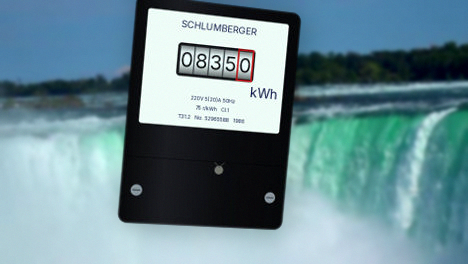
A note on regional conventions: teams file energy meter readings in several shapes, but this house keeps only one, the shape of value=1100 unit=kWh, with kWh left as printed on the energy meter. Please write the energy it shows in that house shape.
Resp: value=835.0 unit=kWh
